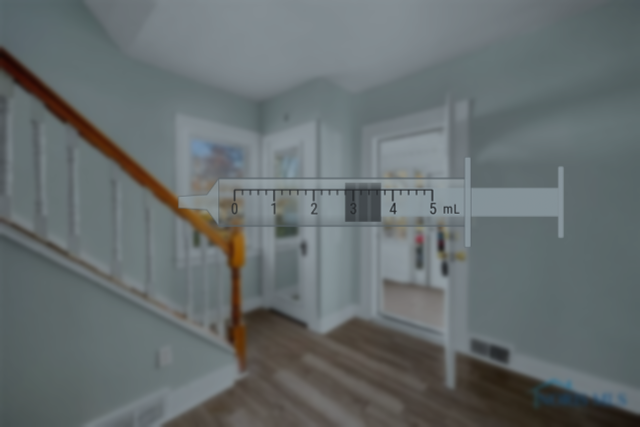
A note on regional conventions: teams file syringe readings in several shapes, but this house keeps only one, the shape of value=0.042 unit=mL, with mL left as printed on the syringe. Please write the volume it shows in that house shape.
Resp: value=2.8 unit=mL
